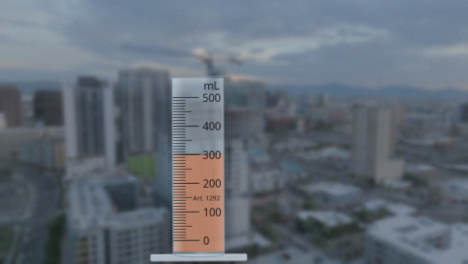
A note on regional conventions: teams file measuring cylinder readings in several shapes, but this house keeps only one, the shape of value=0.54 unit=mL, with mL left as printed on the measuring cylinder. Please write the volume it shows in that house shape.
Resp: value=300 unit=mL
